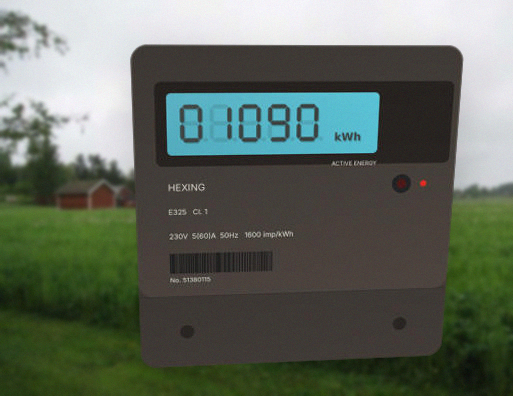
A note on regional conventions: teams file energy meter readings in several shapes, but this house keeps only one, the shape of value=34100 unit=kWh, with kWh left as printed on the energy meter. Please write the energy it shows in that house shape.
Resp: value=1090 unit=kWh
